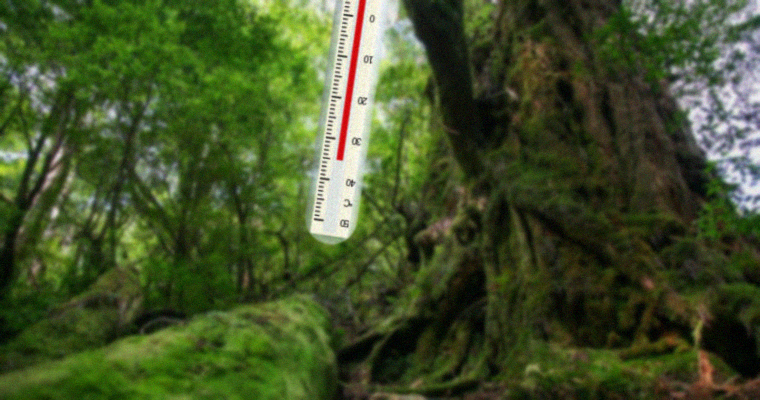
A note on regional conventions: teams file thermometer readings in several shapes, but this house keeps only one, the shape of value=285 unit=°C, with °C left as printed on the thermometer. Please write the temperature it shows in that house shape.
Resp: value=35 unit=°C
